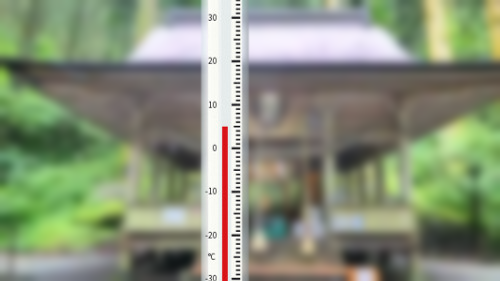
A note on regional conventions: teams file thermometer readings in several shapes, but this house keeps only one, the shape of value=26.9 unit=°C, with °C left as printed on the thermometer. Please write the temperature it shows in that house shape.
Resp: value=5 unit=°C
